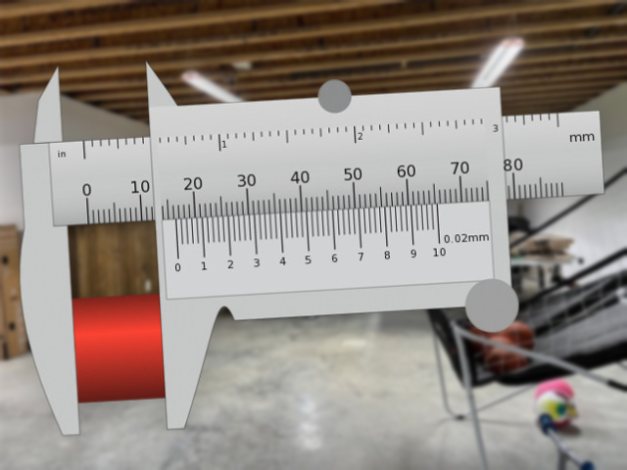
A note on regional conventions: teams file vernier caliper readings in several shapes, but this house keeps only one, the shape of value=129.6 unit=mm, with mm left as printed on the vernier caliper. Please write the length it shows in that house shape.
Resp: value=16.4 unit=mm
